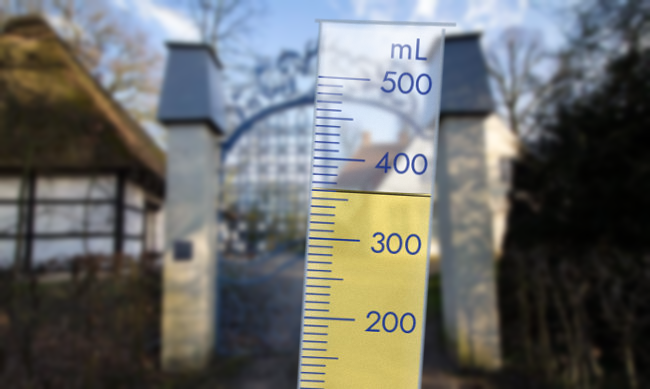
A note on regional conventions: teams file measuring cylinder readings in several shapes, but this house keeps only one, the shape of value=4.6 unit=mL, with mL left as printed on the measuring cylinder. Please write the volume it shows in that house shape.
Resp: value=360 unit=mL
